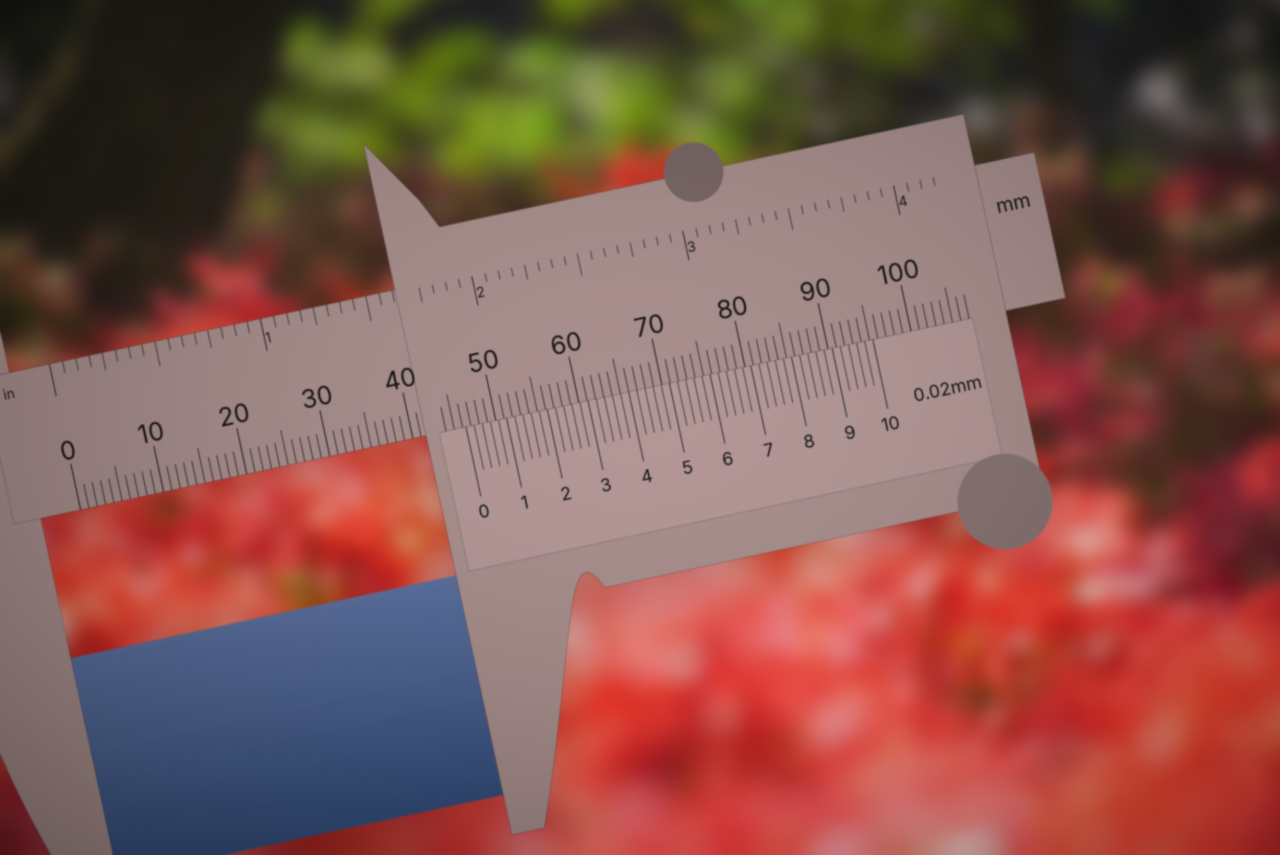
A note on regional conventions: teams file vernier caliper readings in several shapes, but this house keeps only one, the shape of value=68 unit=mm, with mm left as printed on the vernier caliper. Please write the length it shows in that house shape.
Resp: value=46.4 unit=mm
